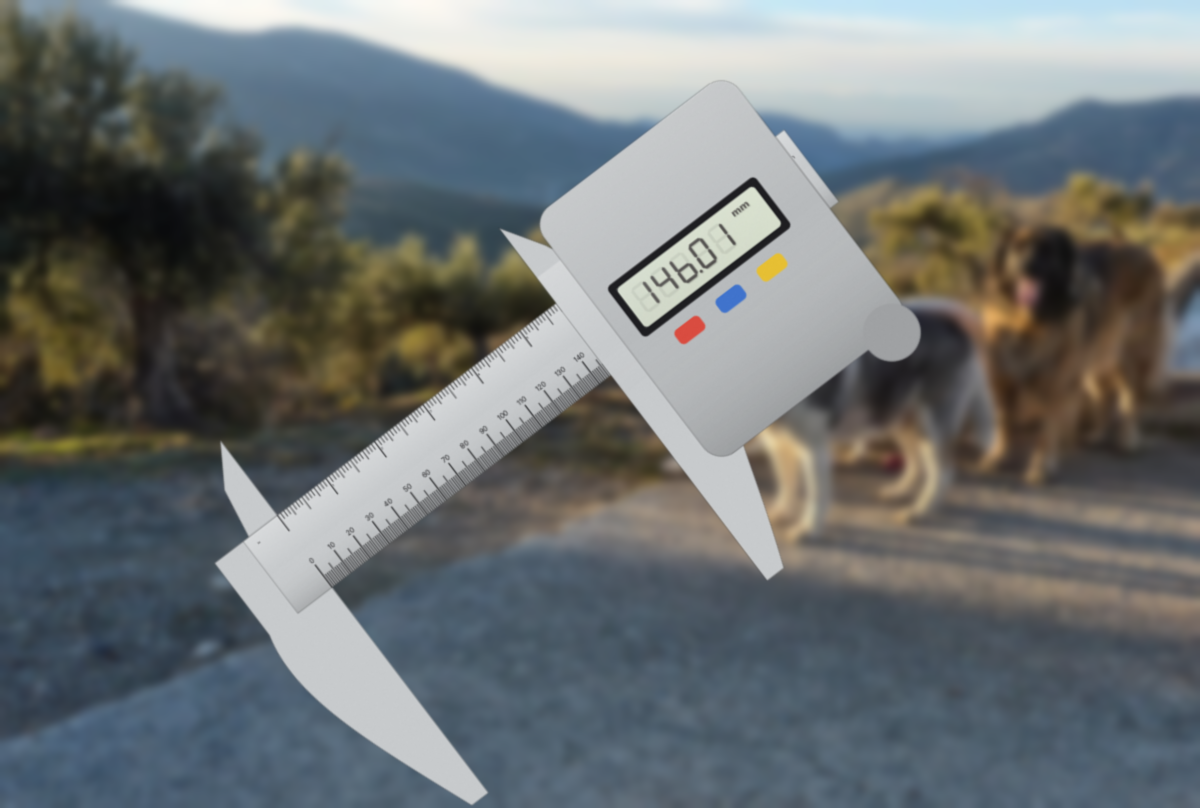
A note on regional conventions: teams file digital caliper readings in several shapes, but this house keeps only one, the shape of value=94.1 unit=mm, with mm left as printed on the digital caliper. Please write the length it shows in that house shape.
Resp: value=146.01 unit=mm
